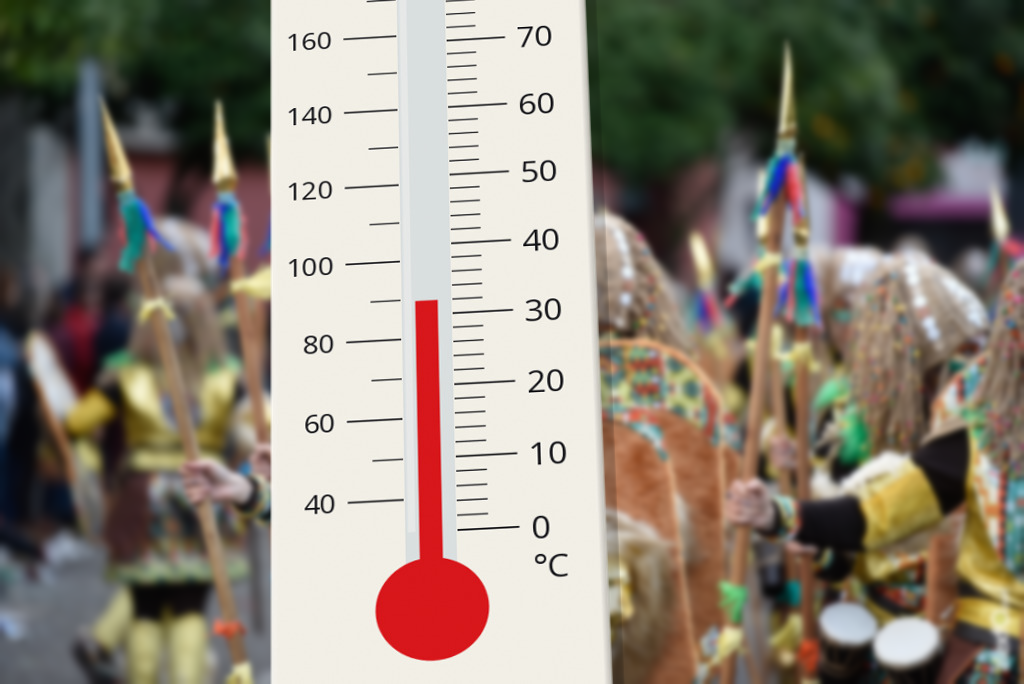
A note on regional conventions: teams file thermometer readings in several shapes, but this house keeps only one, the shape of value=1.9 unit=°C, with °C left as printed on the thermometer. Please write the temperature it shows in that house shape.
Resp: value=32 unit=°C
